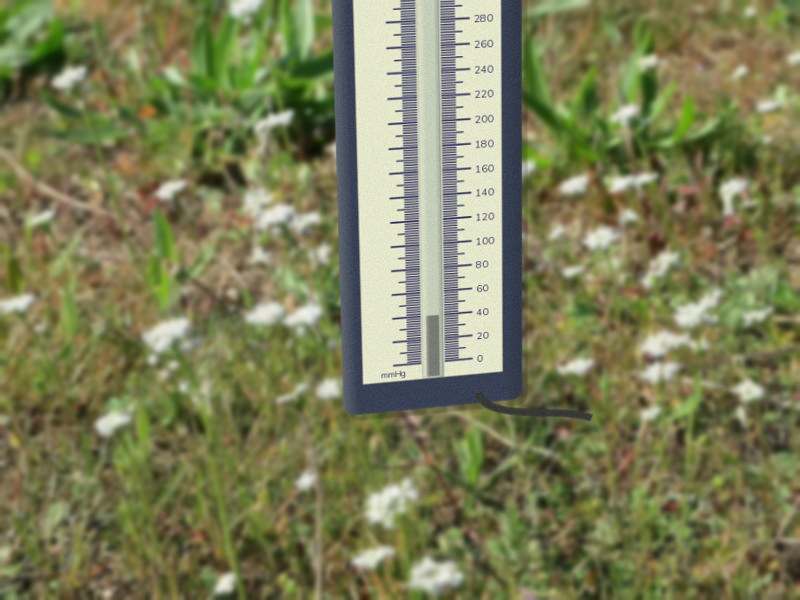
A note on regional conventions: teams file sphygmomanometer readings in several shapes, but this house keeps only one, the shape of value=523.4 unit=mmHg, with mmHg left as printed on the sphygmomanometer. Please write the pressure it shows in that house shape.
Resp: value=40 unit=mmHg
